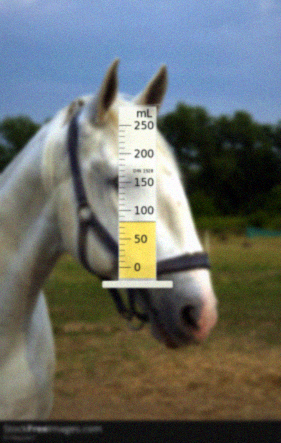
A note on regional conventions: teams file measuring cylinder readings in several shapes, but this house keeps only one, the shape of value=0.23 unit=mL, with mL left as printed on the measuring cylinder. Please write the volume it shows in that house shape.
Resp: value=80 unit=mL
